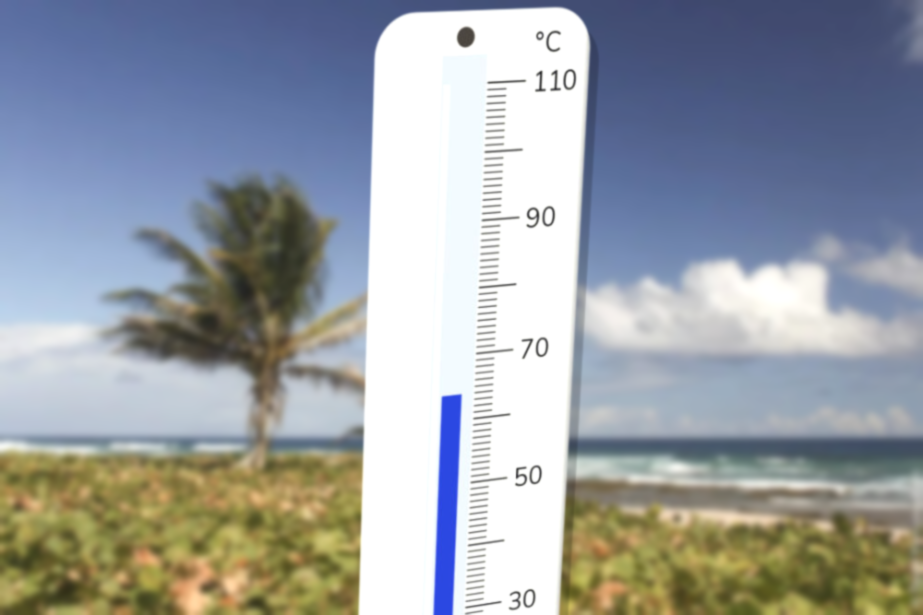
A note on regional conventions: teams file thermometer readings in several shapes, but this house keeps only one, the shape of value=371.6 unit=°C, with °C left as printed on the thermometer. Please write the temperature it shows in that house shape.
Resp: value=64 unit=°C
